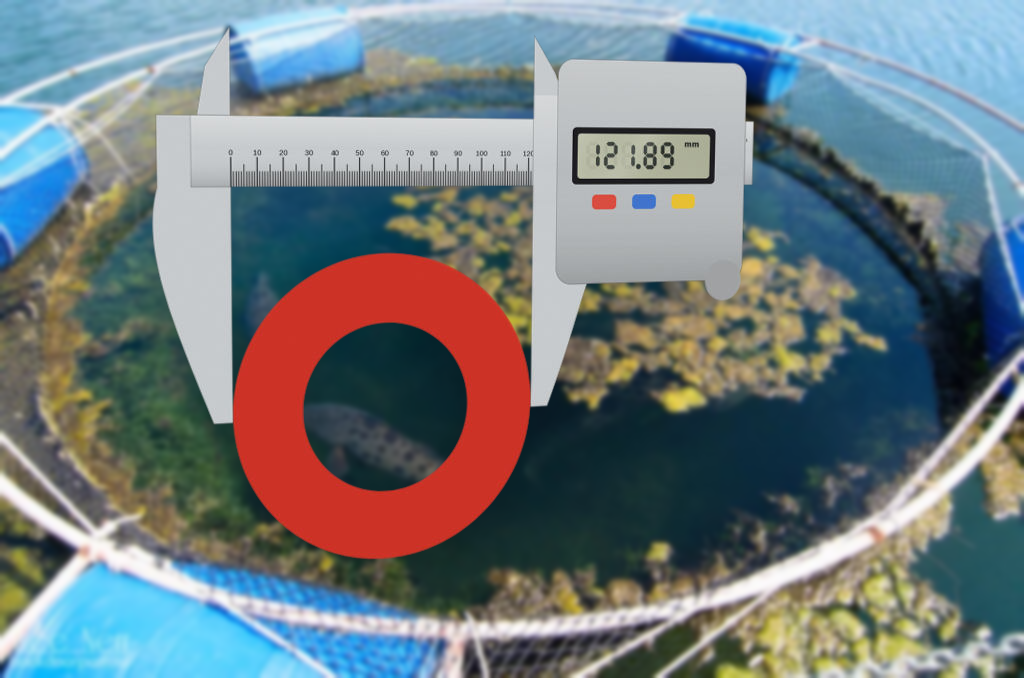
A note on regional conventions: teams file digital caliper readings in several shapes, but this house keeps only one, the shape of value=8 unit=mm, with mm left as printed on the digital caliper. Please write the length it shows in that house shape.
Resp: value=121.89 unit=mm
